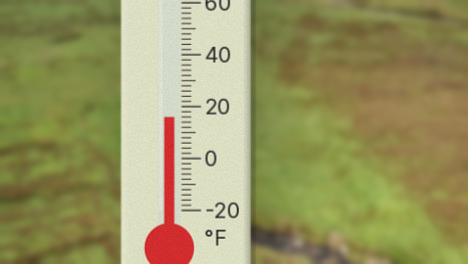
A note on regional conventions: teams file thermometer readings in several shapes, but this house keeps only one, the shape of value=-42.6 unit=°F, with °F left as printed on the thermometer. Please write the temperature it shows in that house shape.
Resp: value=16 unit=°F
